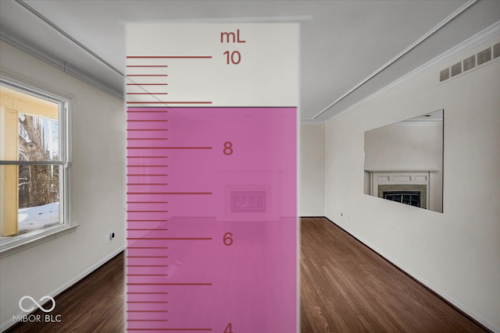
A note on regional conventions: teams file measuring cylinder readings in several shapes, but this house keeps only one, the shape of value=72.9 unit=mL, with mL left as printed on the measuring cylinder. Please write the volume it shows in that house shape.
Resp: value=8.9 unit=mL
